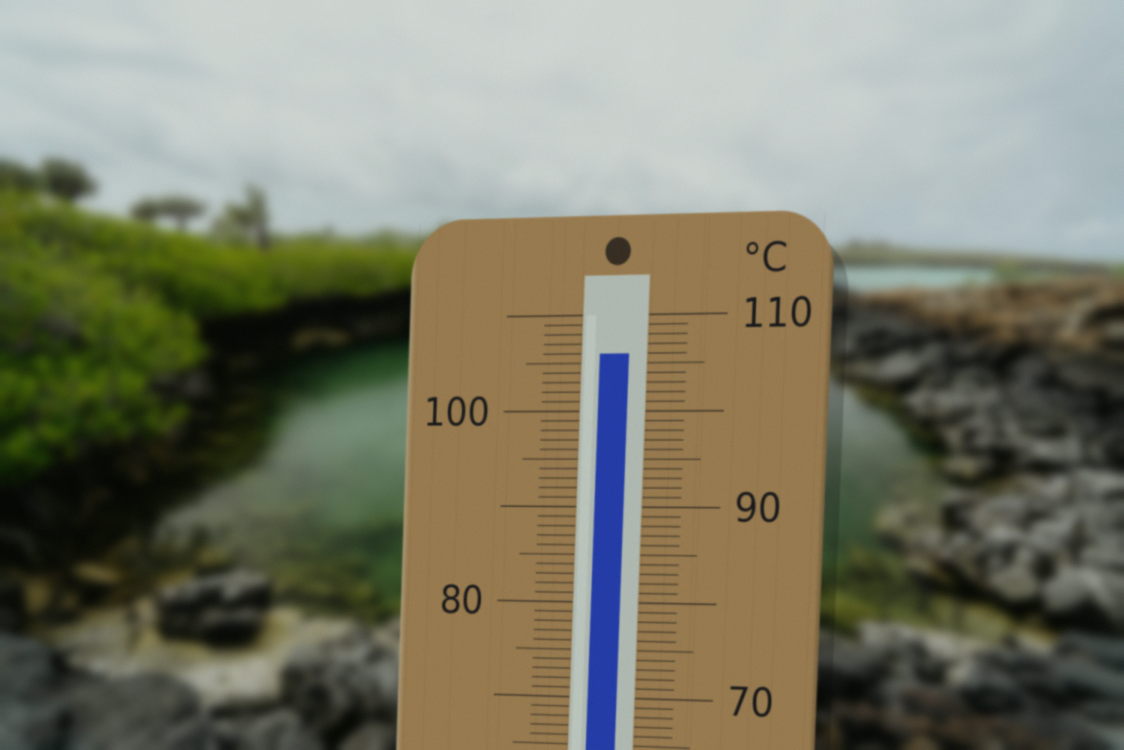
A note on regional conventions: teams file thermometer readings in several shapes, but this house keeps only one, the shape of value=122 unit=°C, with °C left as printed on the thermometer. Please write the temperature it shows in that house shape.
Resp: value=106 unit=°C
